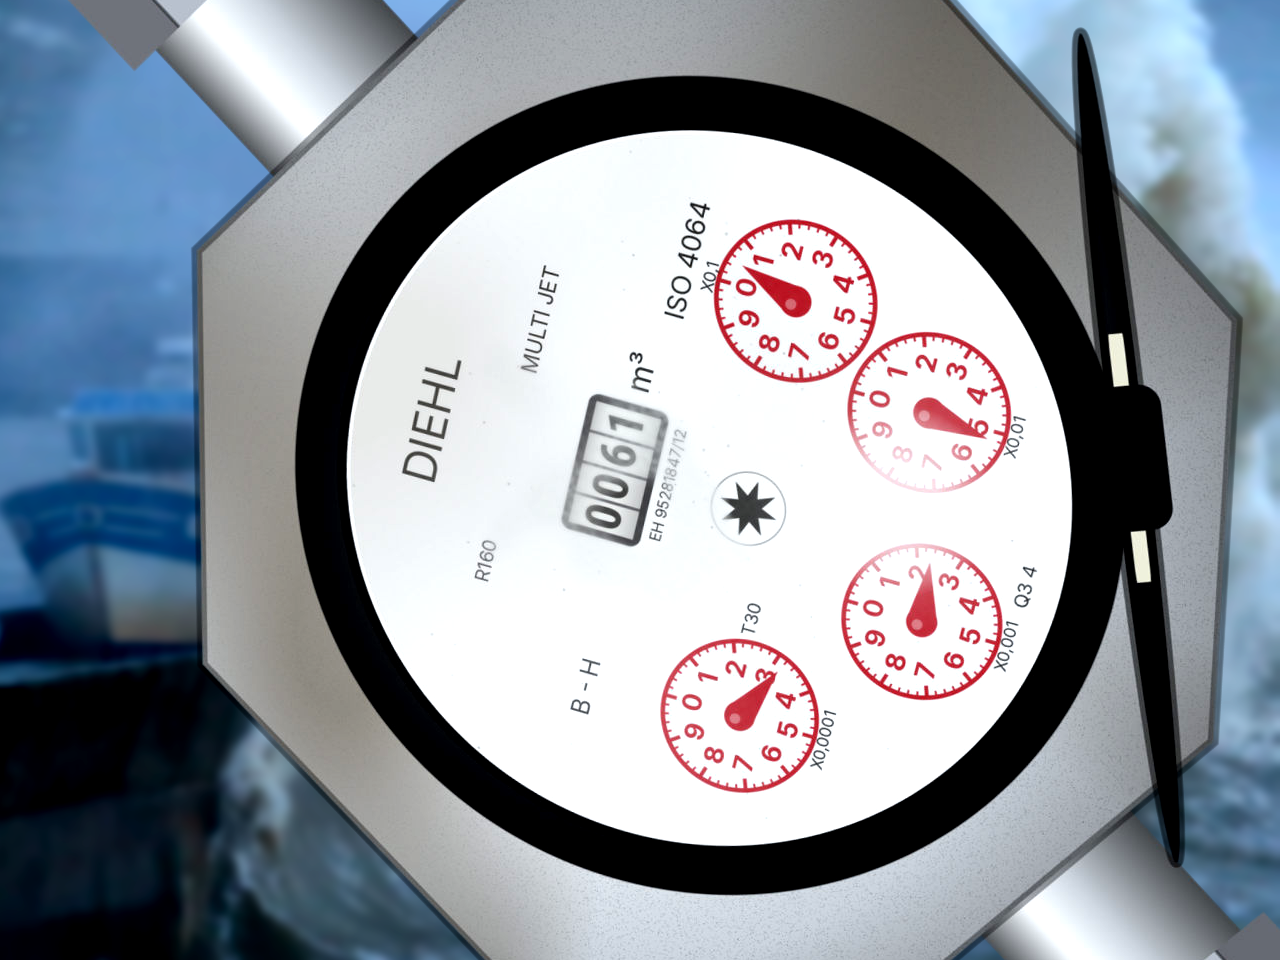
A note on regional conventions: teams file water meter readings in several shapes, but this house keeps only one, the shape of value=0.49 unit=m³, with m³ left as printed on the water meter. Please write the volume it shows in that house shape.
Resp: value=61.0523 unit=m³
